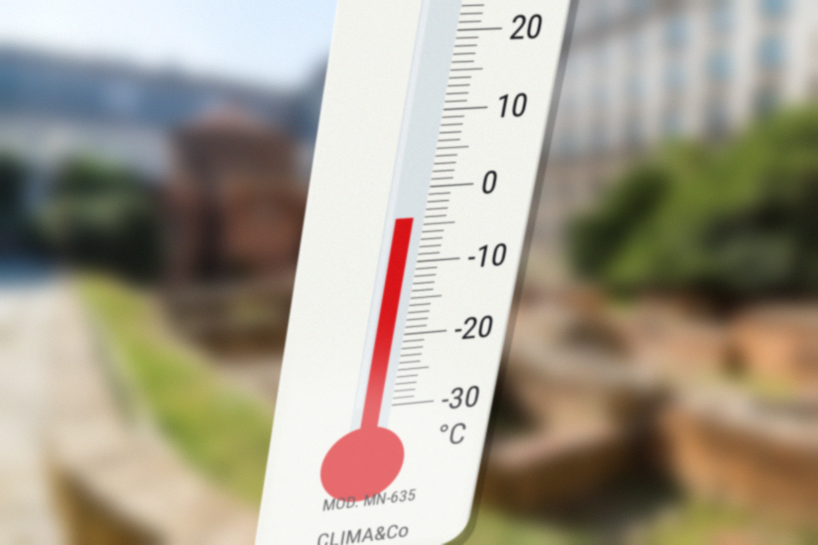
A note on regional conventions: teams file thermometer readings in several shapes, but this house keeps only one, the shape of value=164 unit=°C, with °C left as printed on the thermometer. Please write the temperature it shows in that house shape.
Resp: value=-4 unit=°C
